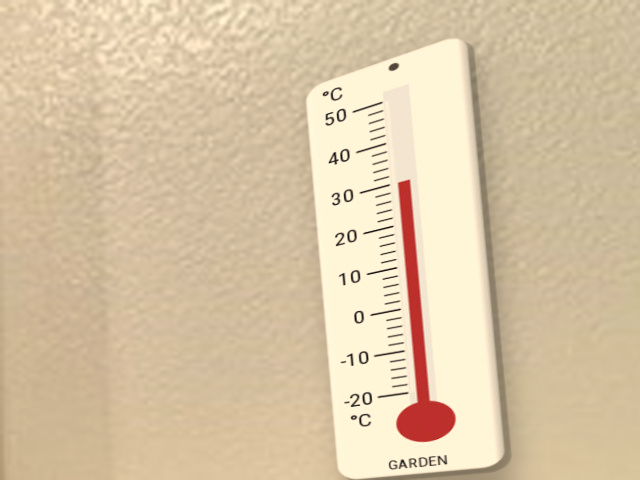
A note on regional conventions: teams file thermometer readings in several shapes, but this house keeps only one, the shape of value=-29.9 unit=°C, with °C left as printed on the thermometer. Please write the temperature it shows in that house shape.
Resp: value=30 unit=°C
